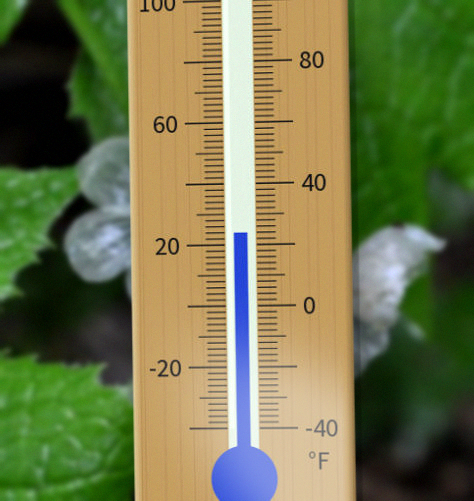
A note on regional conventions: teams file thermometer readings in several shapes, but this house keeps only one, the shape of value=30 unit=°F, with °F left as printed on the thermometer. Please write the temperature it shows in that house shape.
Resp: value=24 unit=°F
